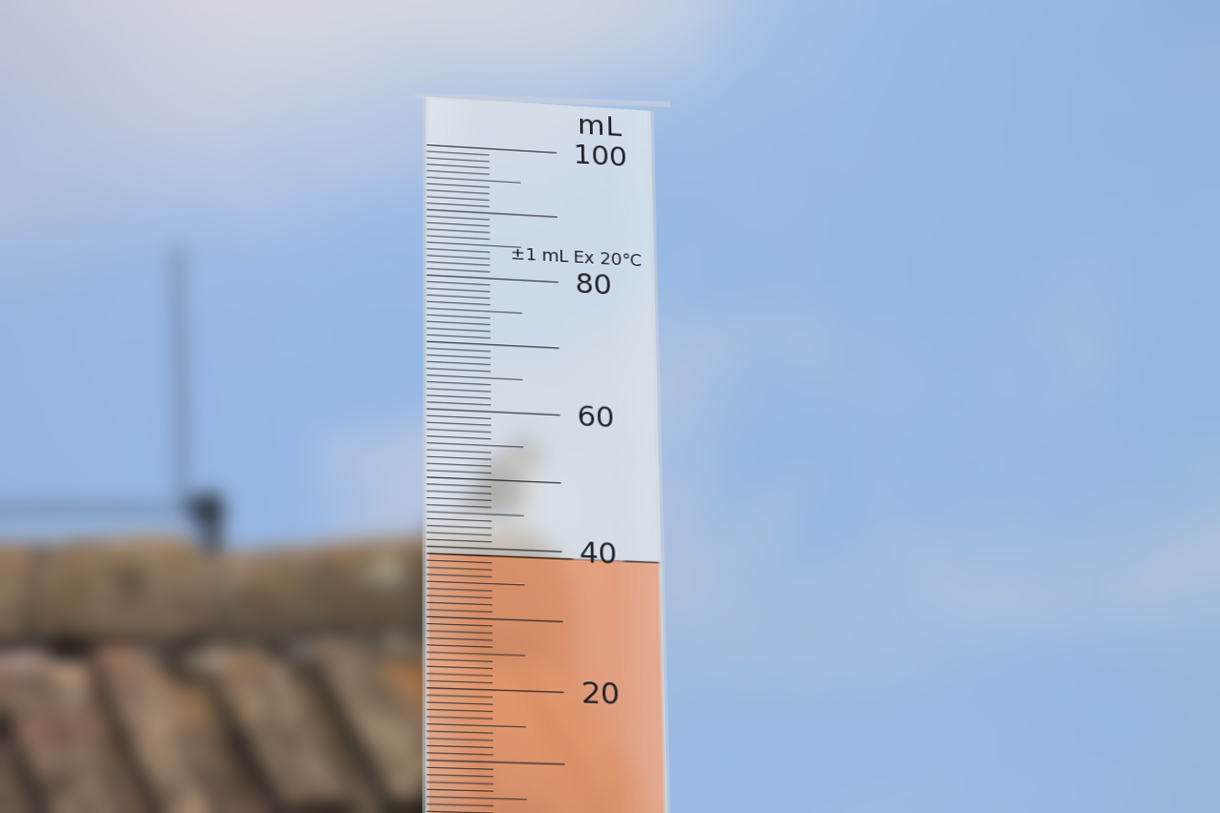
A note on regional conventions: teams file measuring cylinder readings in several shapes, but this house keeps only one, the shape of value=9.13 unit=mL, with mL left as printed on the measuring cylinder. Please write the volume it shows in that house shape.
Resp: value=39 unit=mL
